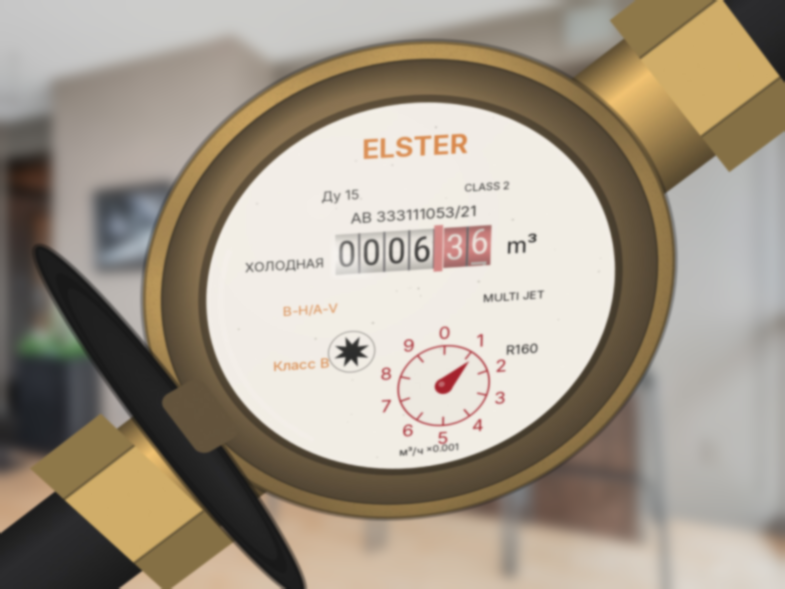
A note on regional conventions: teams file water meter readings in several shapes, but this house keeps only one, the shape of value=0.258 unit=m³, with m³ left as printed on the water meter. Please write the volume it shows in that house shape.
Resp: value=6.361 unit=m³
